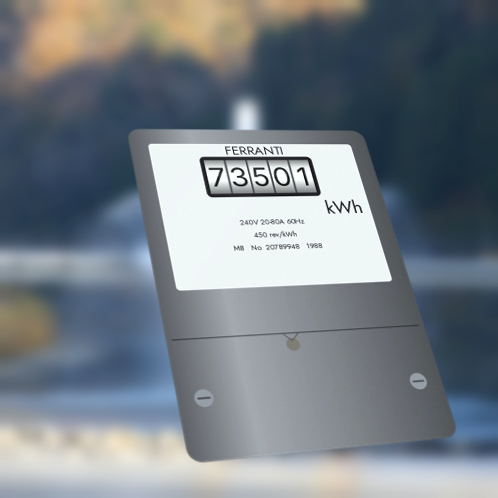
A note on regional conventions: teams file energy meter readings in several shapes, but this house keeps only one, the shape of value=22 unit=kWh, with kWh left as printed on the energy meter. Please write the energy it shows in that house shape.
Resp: value=73501 unit=kWh
